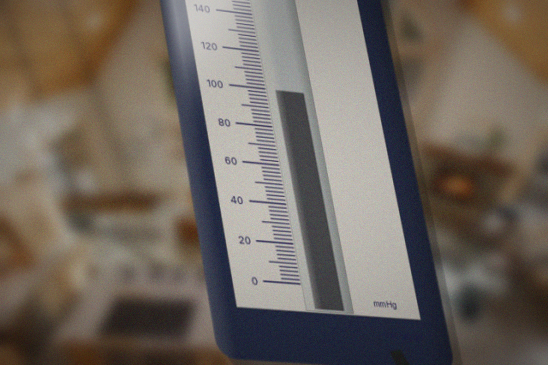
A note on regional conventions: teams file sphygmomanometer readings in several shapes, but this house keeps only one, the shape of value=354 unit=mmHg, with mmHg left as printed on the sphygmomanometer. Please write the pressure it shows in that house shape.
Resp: value=100 unit=mmHg
